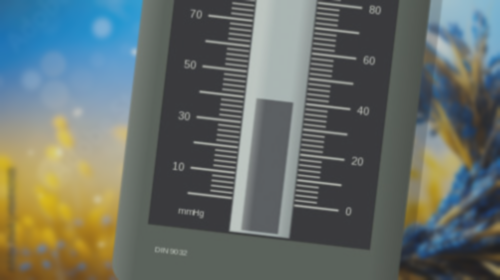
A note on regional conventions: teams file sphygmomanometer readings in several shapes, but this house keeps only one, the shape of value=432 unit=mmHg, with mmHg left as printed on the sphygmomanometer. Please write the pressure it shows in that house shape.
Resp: value=40 unit=mmHg
